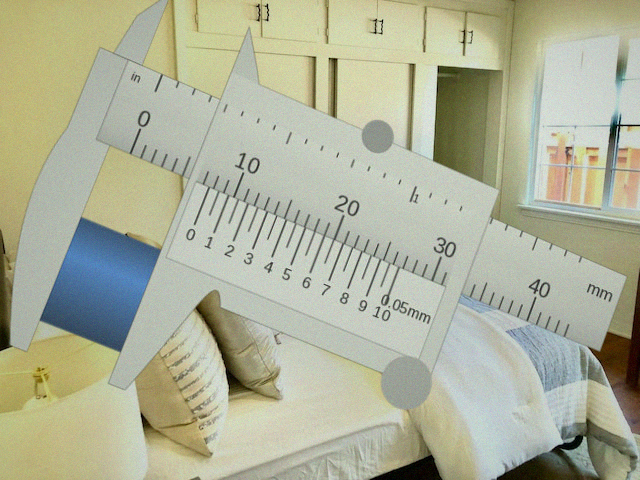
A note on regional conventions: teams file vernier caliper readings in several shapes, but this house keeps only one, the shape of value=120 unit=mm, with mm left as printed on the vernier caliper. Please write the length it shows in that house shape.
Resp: value=7.6 unit=mm
